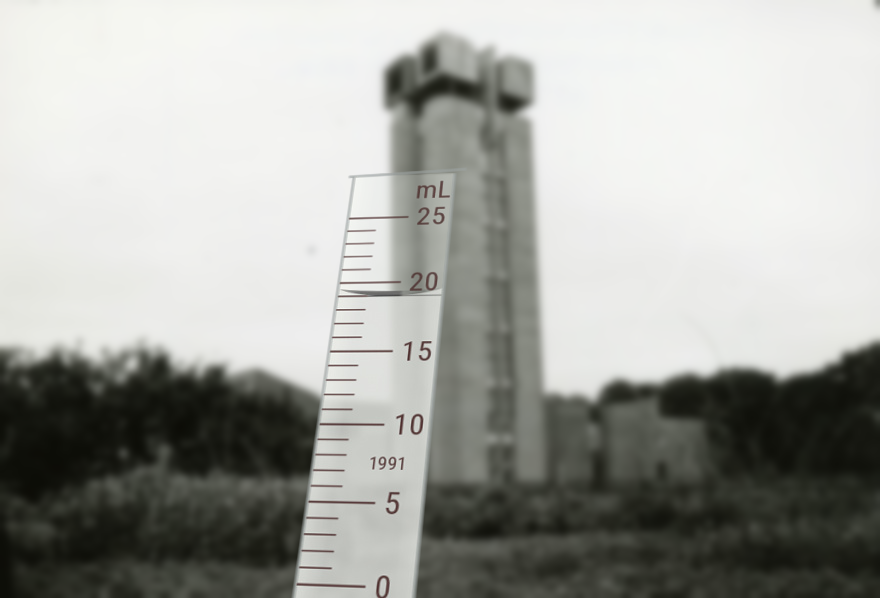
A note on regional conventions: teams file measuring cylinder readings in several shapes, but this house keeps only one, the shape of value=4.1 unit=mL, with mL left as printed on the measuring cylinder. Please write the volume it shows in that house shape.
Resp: value=19 unit=mL
